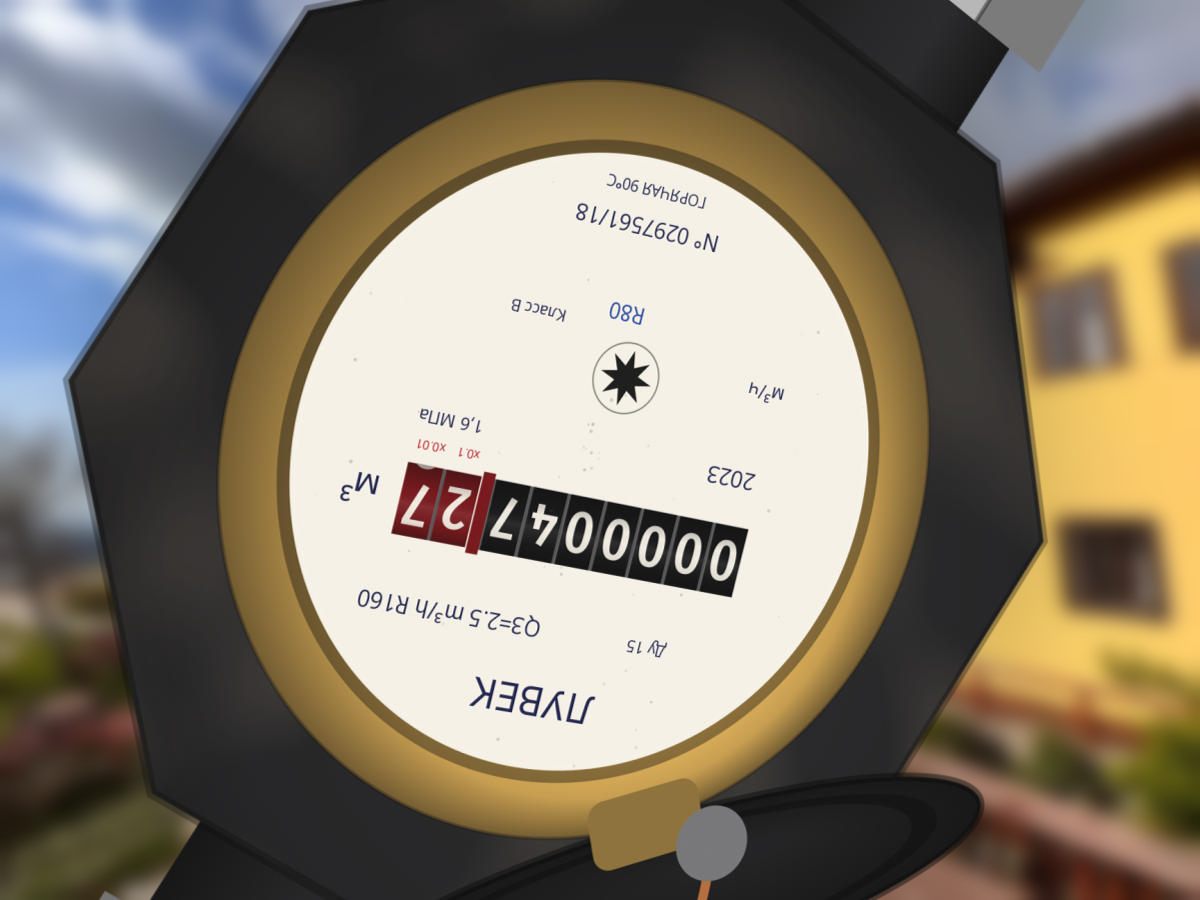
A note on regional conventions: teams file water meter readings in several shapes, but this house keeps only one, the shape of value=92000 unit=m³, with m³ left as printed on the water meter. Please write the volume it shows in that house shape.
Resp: value=47.27 unit=m³
